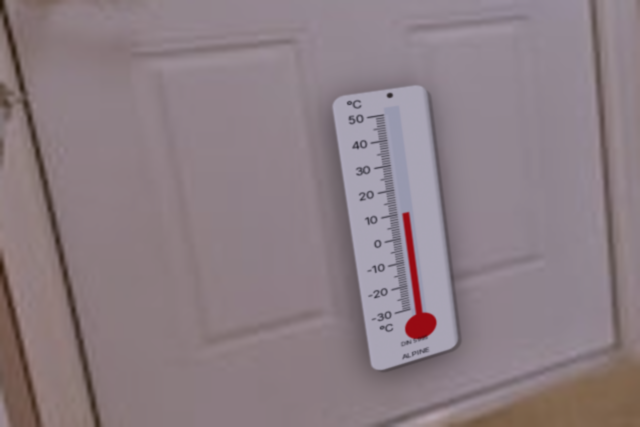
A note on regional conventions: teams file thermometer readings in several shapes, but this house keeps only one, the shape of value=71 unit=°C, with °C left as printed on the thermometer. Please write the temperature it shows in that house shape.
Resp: value=10 unit=°C
